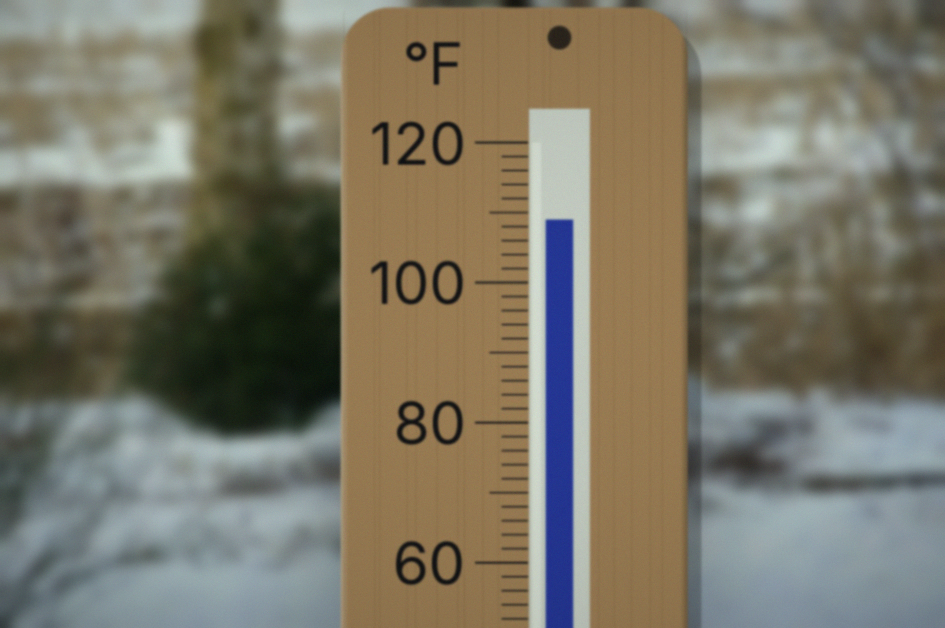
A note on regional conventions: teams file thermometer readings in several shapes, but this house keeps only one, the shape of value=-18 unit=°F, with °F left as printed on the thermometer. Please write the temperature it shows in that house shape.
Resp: value=109 unit=°F
